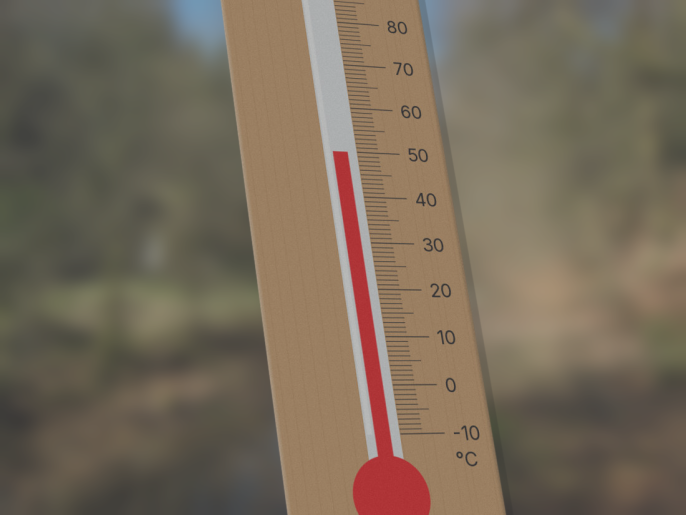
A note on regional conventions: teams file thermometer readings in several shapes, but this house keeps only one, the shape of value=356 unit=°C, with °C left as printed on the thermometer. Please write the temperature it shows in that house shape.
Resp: value=50 unit=°C
